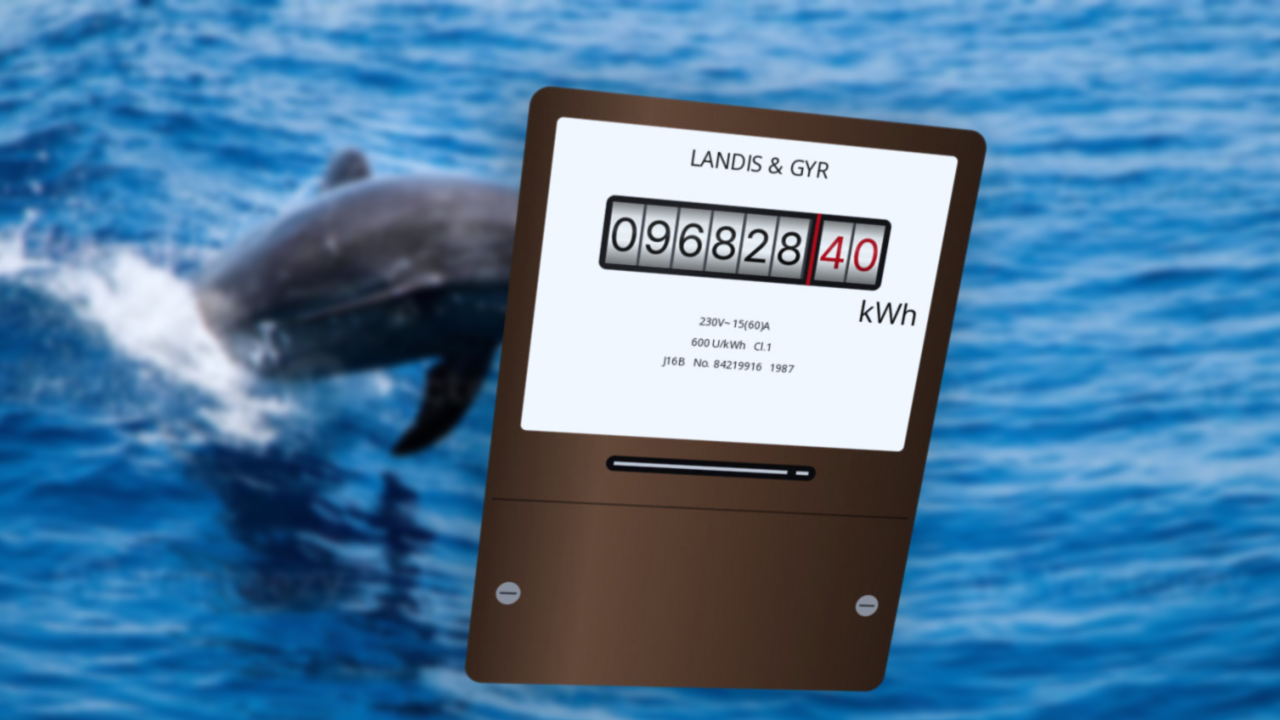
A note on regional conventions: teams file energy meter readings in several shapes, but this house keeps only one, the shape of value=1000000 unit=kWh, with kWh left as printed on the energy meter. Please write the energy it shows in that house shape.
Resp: value=96828.40 unit=kWh
